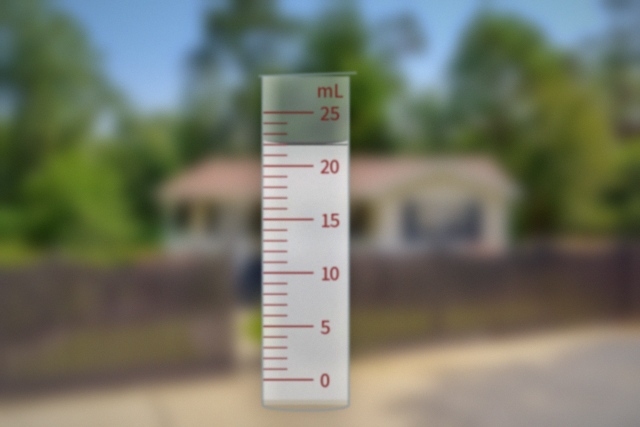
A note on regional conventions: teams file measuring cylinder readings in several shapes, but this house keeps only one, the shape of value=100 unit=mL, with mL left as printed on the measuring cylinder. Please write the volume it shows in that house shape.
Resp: value=22 unit=mL
